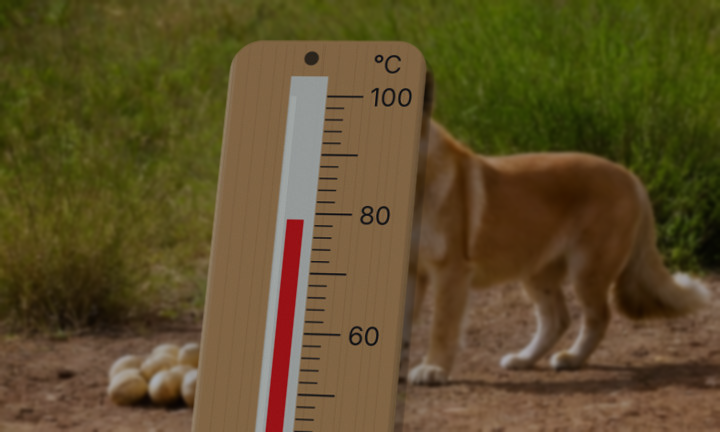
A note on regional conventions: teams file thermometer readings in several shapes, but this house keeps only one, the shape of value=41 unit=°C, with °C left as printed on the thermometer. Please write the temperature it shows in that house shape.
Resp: value=79 unit=°C
